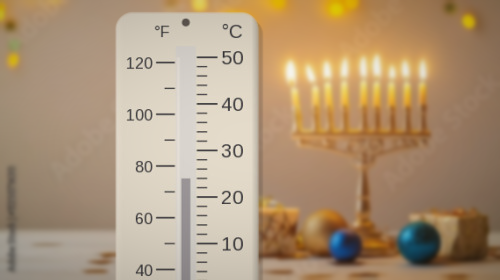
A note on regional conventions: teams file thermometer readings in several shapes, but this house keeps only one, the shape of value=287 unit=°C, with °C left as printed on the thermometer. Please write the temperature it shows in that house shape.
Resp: value=24 unit=°C
